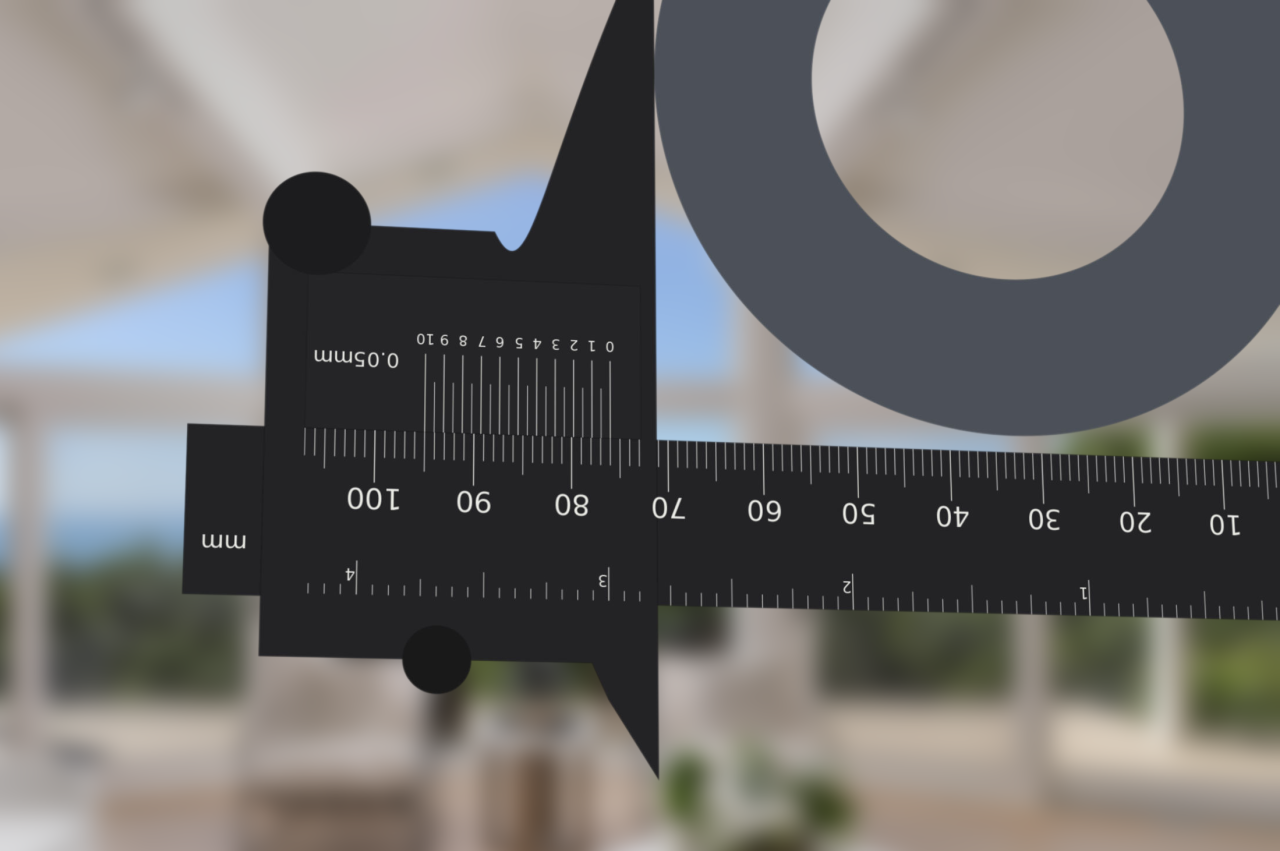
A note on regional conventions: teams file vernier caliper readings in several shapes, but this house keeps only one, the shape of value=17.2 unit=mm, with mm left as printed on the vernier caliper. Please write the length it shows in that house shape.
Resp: value=76.0 unit=mm
